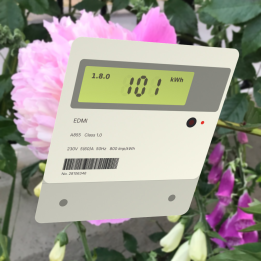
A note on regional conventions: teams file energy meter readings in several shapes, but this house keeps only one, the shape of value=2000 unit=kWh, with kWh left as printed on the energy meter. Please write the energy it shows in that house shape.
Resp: value=101 unit=kWh
